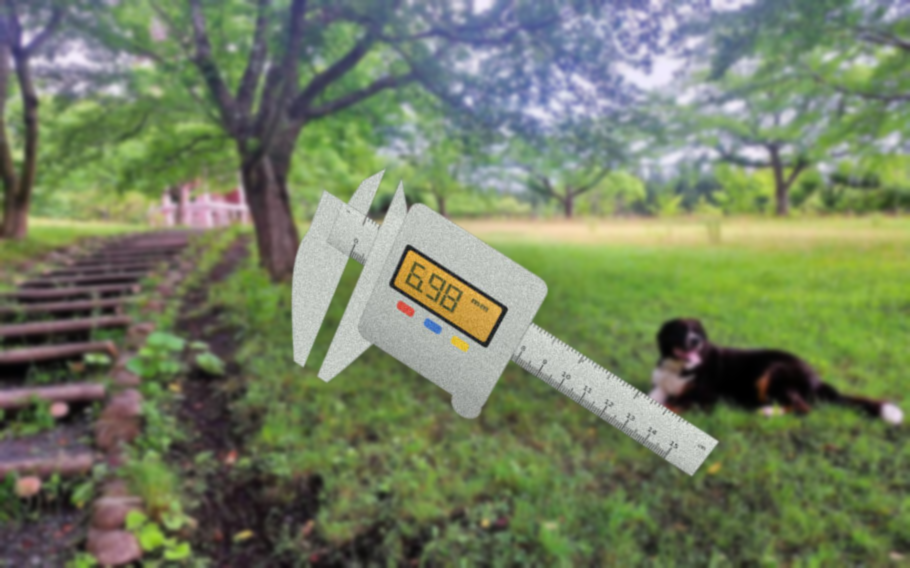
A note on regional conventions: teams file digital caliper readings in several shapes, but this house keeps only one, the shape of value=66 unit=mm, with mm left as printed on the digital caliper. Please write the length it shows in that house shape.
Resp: value=6.98 unit=mm
